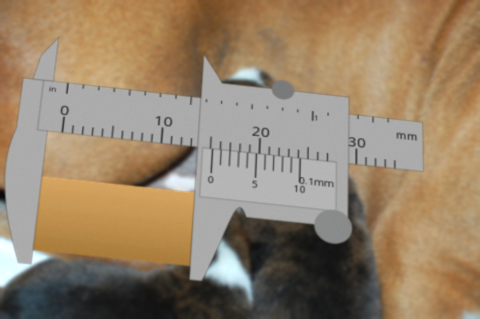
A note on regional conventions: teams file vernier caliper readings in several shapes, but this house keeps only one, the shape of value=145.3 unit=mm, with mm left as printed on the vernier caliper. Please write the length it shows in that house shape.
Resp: value=15.2 unit=mm
